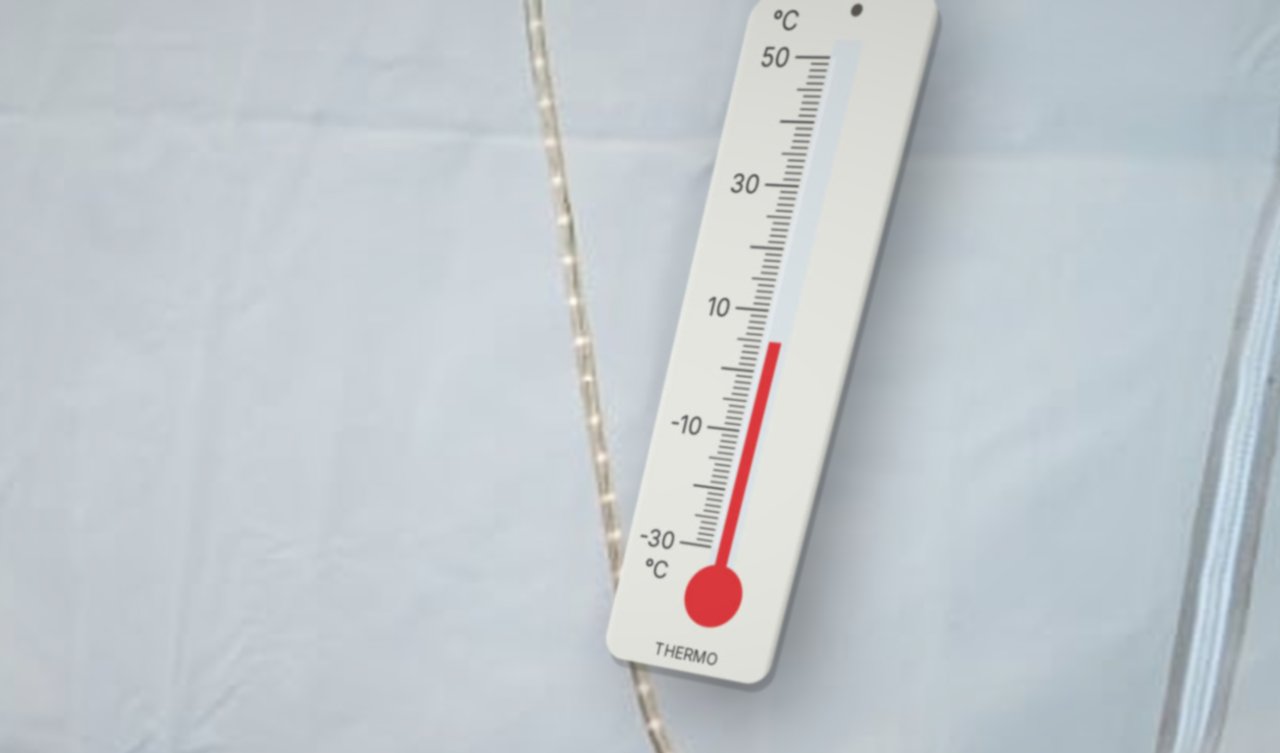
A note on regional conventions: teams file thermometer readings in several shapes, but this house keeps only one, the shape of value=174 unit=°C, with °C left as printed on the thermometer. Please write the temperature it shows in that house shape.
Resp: value=5 unit=°C
